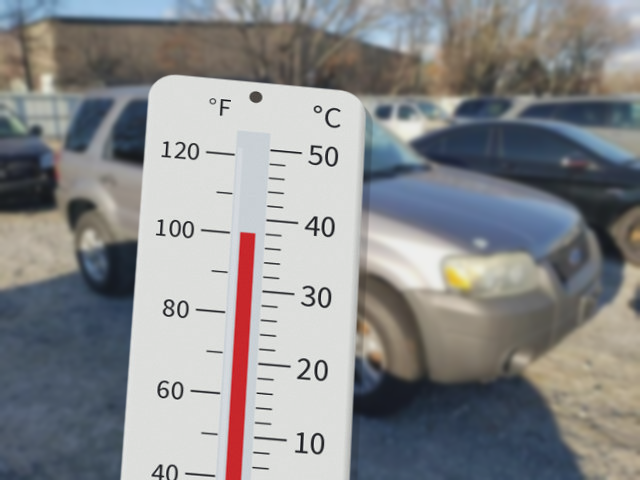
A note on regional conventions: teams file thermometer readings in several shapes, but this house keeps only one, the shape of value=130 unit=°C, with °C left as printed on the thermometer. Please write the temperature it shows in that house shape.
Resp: value=38 unit=°C
